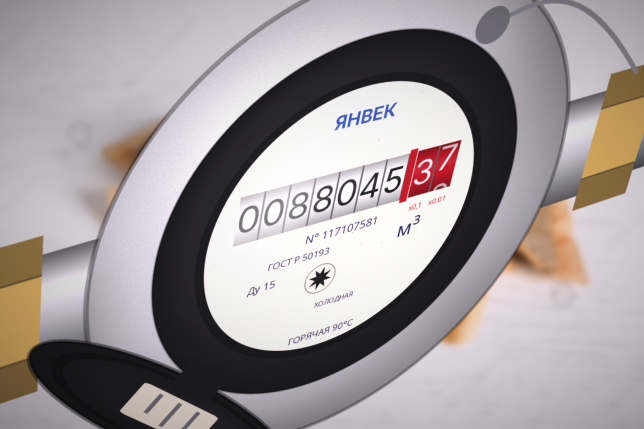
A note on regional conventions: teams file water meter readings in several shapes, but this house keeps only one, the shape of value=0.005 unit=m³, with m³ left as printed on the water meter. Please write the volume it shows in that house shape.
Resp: value=88045.37 unit=m³
